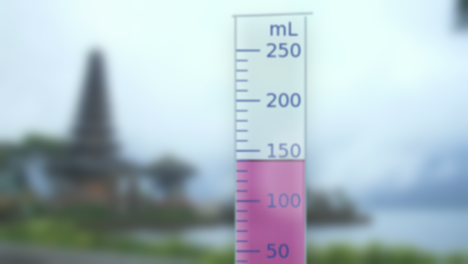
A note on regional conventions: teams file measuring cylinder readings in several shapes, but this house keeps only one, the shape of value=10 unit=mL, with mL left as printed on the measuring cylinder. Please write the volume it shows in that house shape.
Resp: value=140 unit=mL
